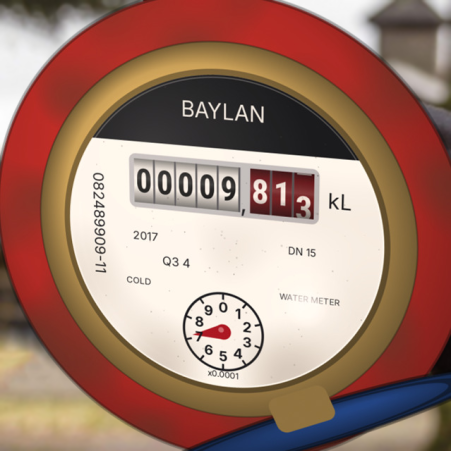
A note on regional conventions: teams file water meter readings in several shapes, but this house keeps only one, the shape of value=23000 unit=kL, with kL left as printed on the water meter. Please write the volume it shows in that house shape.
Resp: value=9.8127 unit=kL
